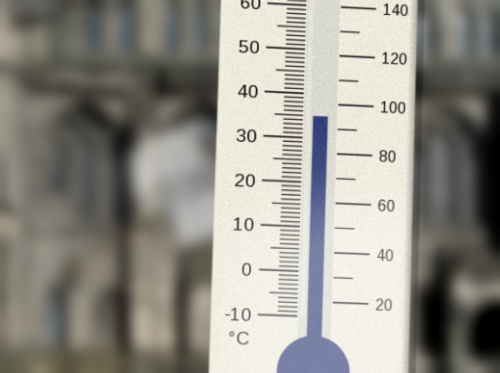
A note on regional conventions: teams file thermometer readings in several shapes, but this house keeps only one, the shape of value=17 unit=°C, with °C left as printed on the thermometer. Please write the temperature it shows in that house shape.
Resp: value=35 unit=°C
